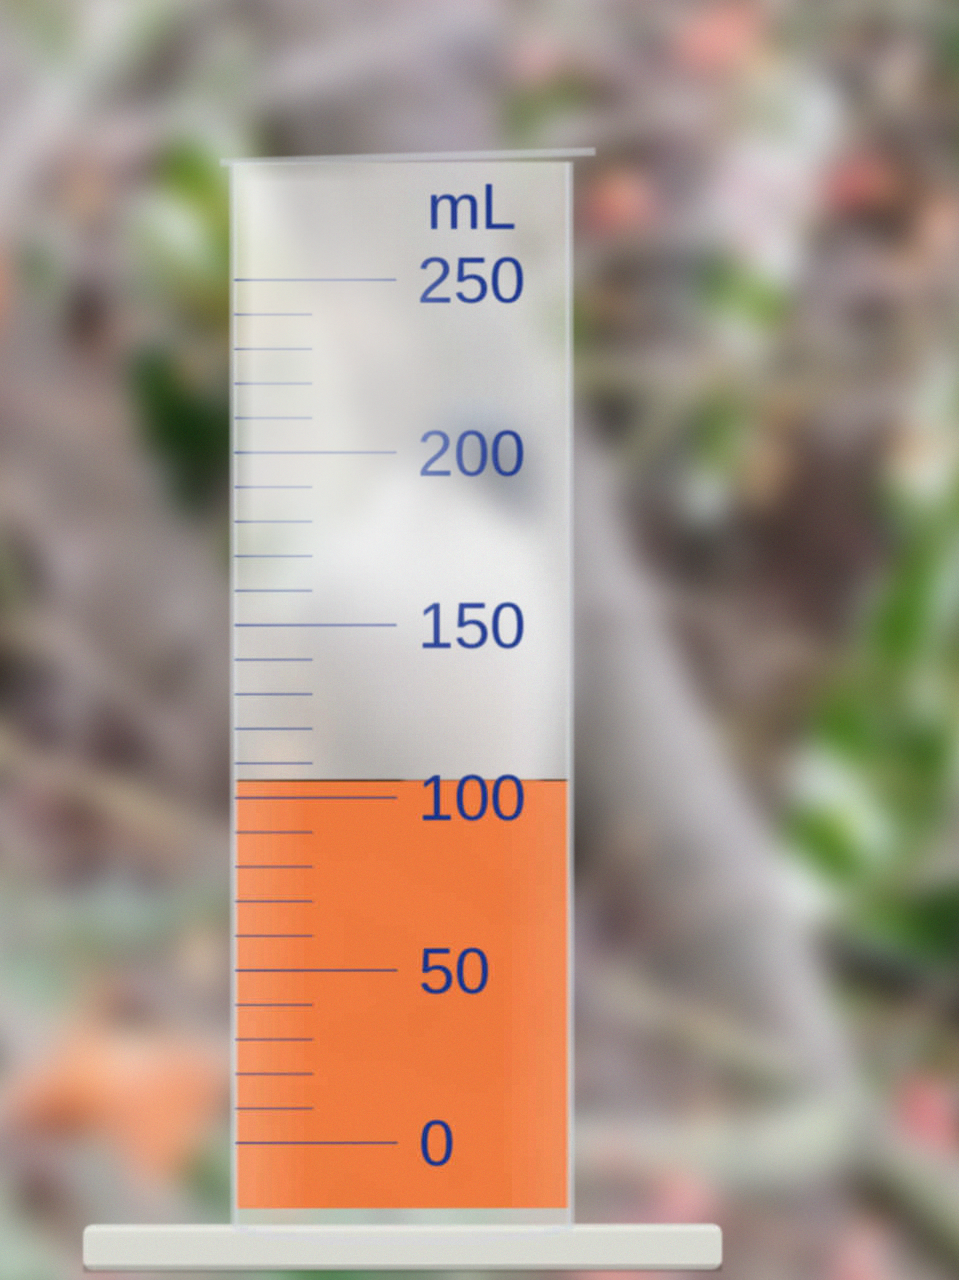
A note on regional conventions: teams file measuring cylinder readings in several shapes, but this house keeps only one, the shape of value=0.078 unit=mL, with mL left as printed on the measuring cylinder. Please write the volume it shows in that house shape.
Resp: value=105 unit=mL
